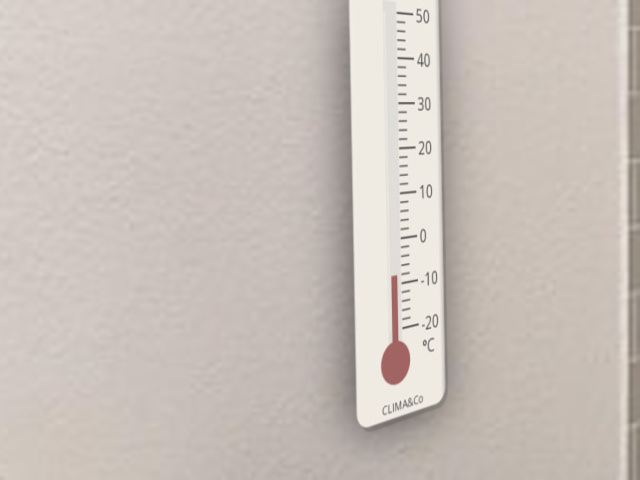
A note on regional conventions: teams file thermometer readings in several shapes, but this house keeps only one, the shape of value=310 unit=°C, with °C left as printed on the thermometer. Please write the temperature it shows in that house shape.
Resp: value=-8 unit=°C
